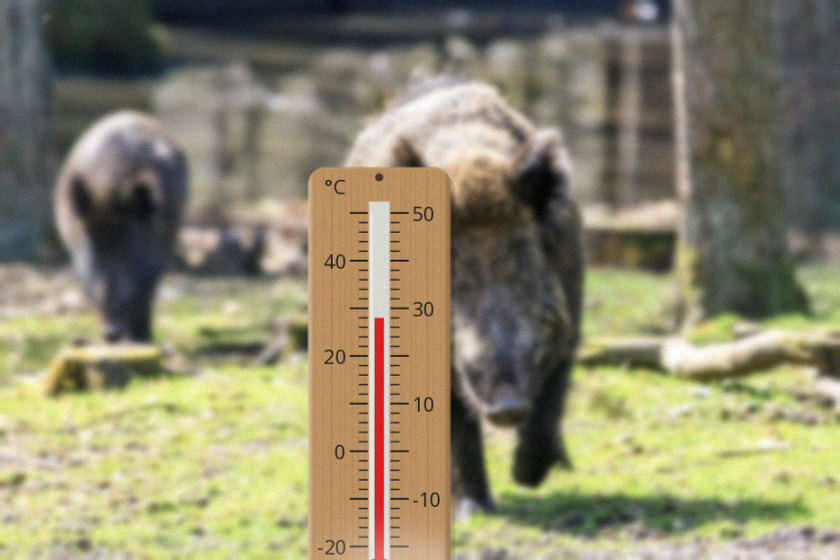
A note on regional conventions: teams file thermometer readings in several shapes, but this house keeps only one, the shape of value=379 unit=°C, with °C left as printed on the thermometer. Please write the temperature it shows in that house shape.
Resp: value=28 unit=°C
